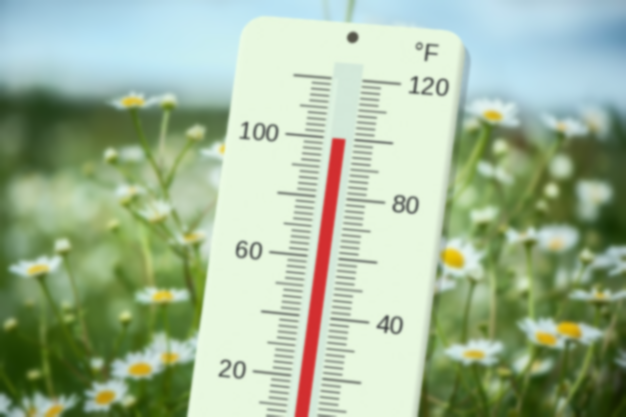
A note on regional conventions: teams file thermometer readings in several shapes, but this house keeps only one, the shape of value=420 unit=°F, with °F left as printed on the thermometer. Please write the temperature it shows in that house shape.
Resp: value=100 unit=°F
